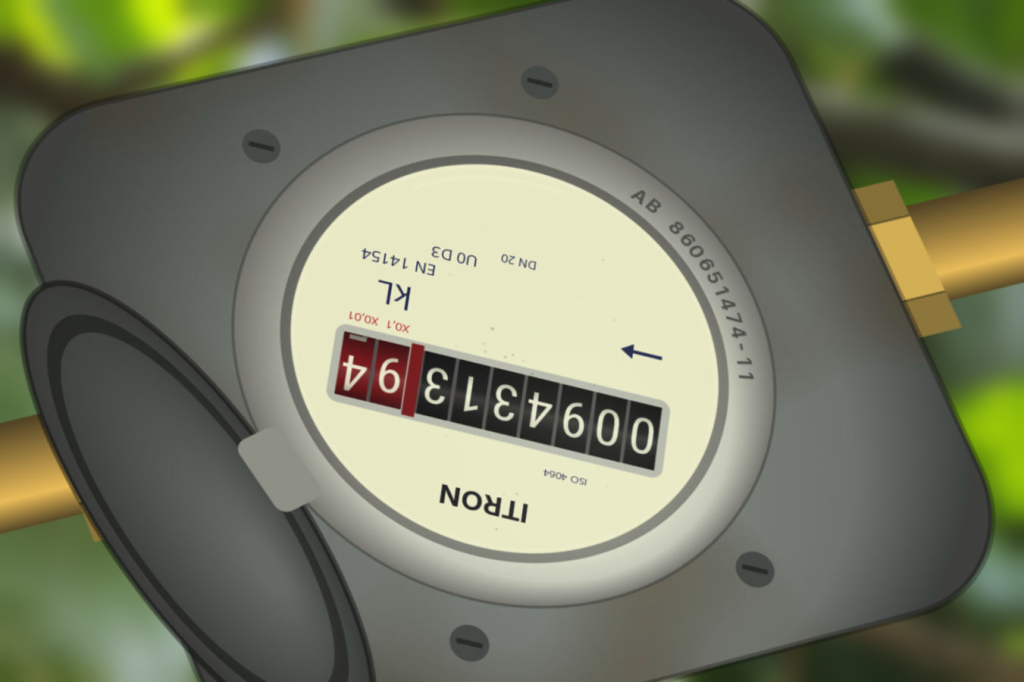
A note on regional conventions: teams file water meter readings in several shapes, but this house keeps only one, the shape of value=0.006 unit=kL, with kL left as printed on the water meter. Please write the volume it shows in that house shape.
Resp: value=94313.94 unit=kL
